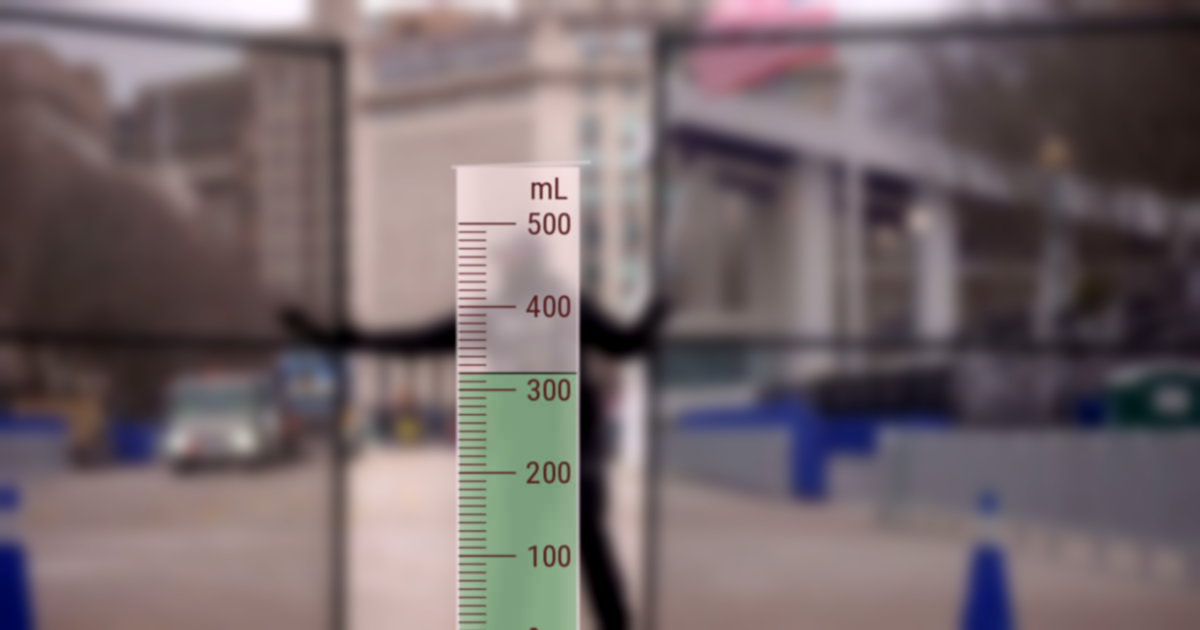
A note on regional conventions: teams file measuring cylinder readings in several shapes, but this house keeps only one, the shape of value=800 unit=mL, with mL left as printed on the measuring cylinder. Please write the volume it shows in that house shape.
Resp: value=320 unit=mL
